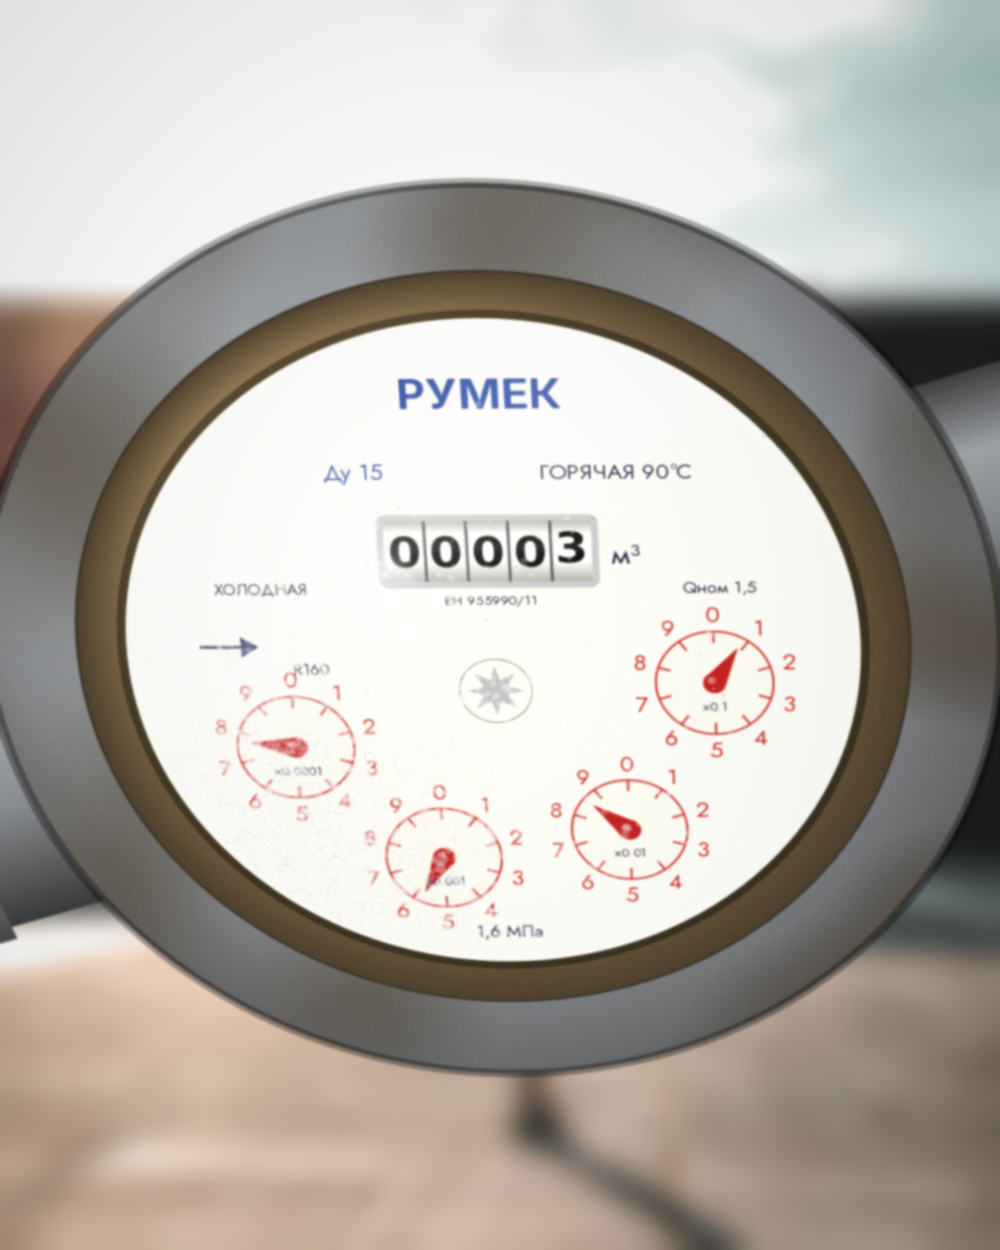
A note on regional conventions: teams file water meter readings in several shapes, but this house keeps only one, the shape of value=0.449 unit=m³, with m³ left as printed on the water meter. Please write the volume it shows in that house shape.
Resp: value=3.0857 unit=m³
